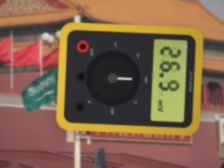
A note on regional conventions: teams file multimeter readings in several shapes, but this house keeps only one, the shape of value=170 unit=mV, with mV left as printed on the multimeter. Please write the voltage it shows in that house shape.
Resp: value=26.9 unit=mV
